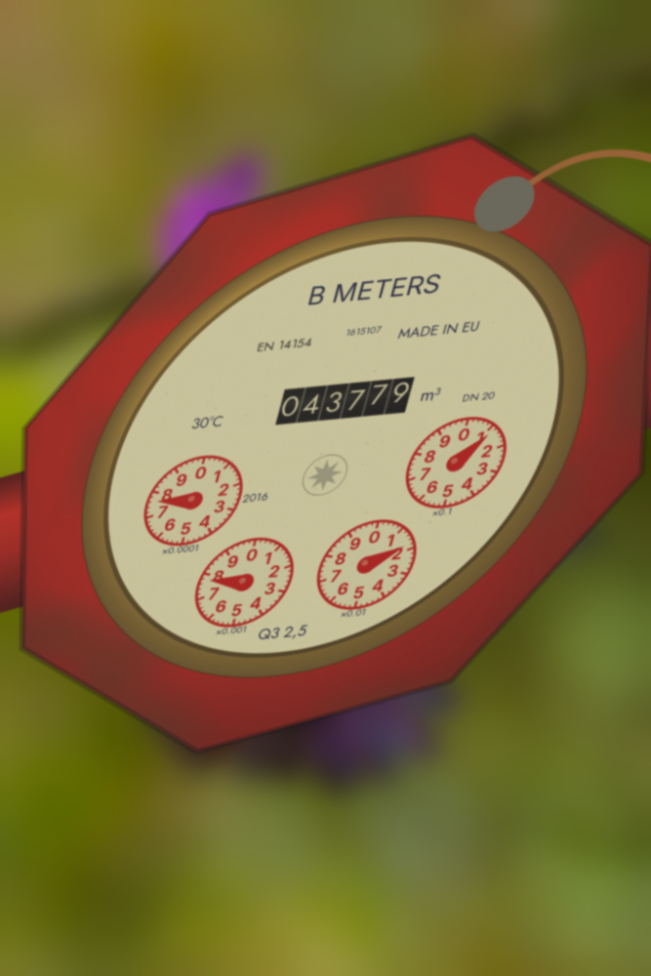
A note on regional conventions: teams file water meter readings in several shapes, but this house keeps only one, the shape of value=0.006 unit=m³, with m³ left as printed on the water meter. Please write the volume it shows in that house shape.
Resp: value=43779.1177 unit=m³
